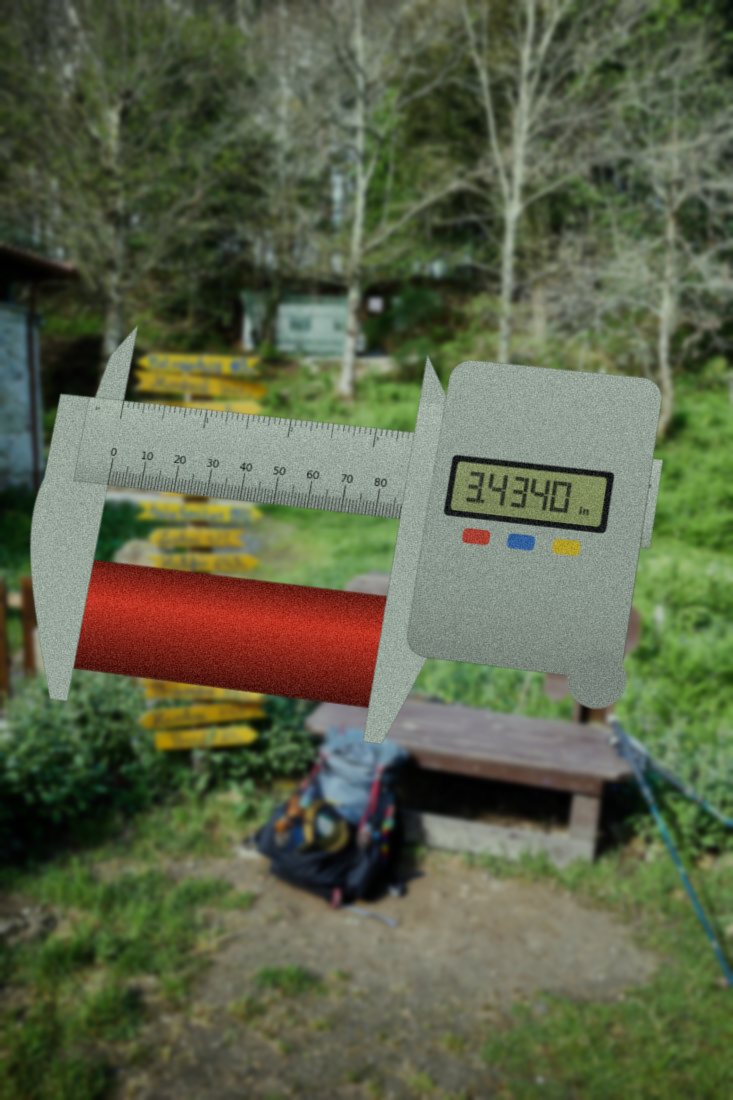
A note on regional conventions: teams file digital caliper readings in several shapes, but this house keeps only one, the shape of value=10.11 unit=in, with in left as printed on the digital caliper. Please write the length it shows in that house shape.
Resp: value=3.4340 unit=in
